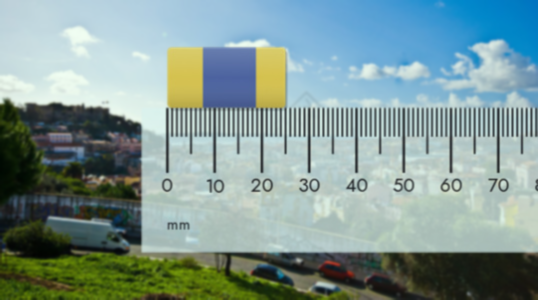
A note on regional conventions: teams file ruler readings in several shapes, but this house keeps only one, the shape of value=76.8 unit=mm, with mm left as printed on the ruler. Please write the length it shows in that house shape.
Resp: value=25 unit=mm
